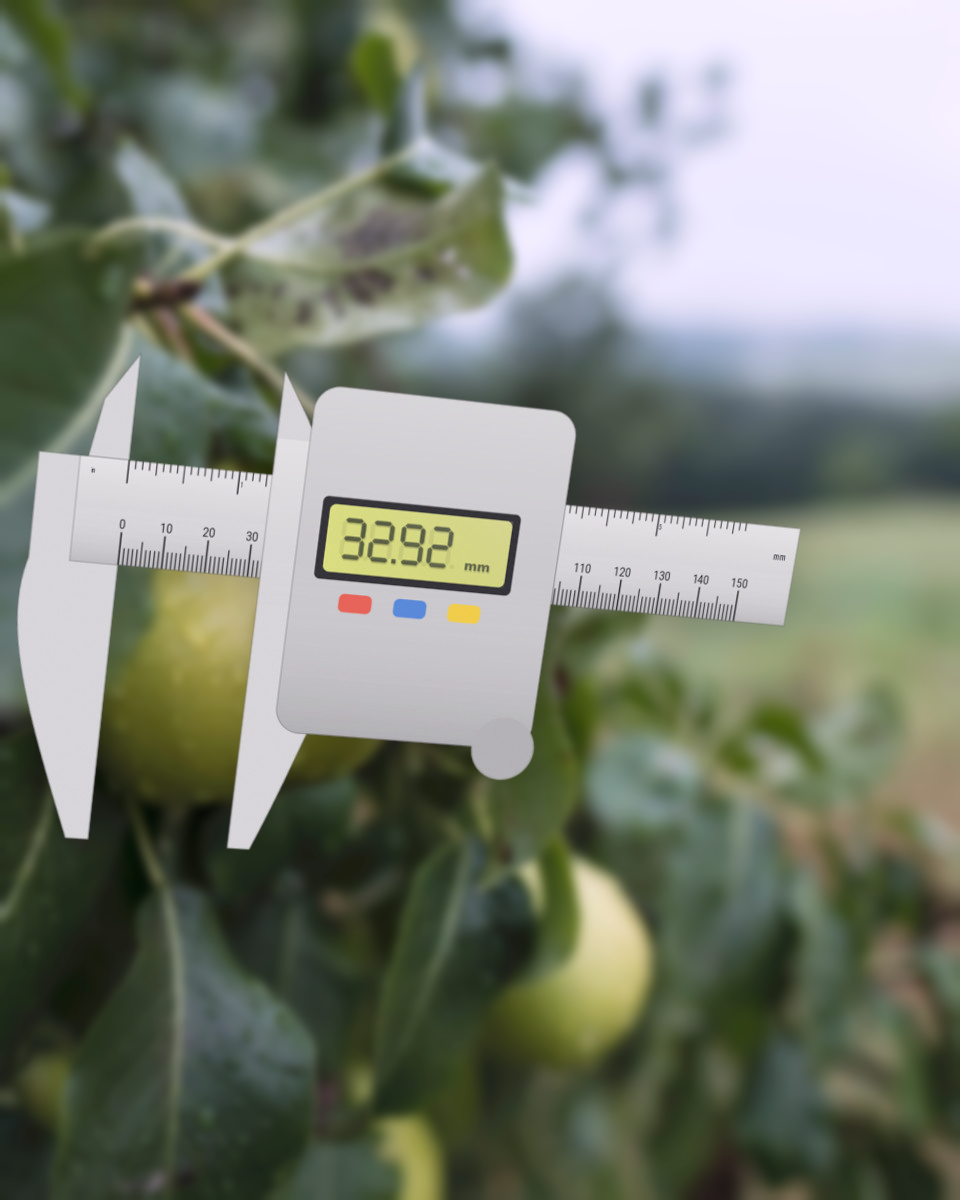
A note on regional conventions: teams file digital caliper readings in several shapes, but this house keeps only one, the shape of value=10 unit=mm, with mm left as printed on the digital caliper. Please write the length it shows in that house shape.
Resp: value=32.92 unit=mm
